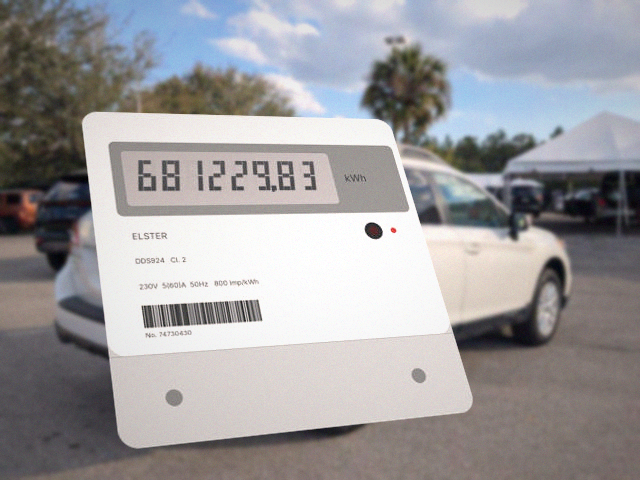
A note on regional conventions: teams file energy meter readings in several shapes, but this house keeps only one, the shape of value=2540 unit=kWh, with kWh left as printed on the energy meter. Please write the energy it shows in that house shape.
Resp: value=681229.83 unit=kWh
